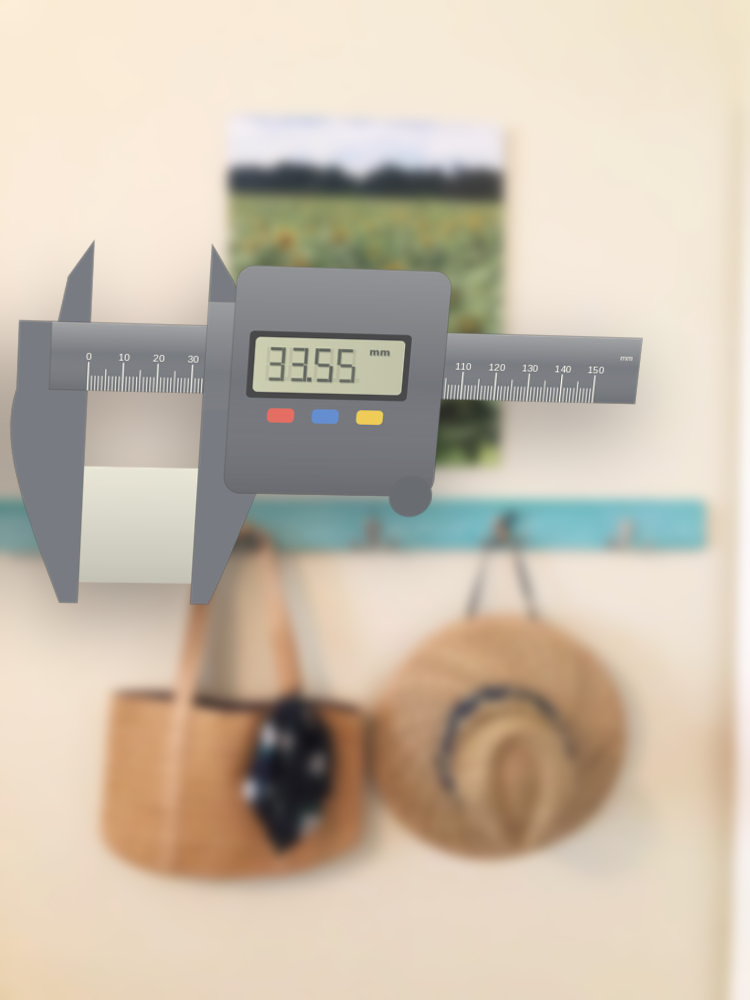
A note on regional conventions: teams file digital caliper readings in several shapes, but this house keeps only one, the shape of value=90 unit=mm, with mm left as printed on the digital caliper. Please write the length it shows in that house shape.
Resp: value=33.55 unit=mm
